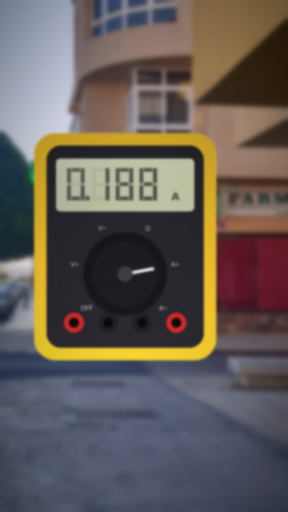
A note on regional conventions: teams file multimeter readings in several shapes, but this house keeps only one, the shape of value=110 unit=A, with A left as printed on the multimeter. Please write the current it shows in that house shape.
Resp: value=0.188 unit=A
